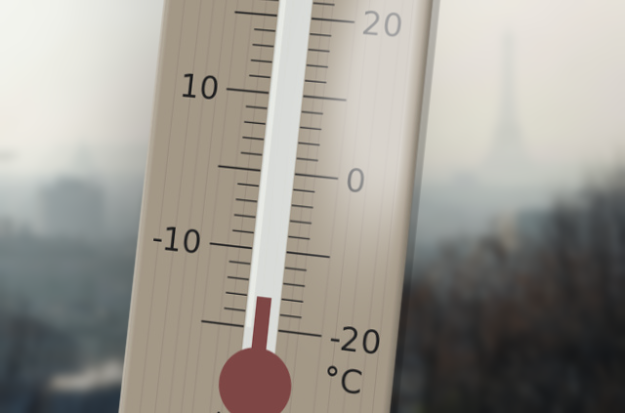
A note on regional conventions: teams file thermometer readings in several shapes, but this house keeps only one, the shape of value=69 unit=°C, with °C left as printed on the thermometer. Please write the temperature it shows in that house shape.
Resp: value=-16 unit=°C
